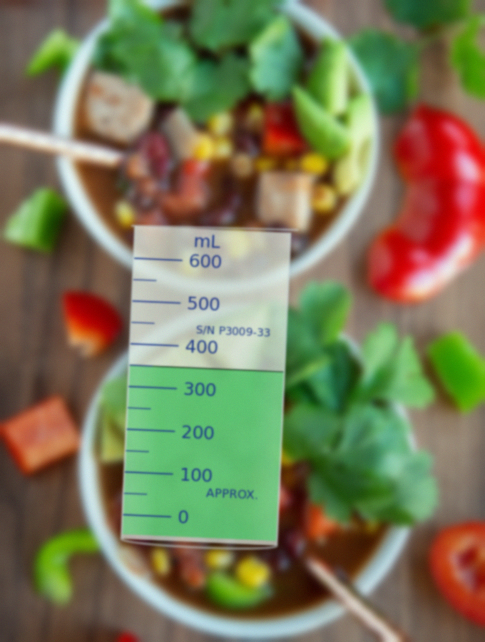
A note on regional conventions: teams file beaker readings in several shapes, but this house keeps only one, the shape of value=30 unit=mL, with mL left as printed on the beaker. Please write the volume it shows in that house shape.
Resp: value=350 unit=mL
